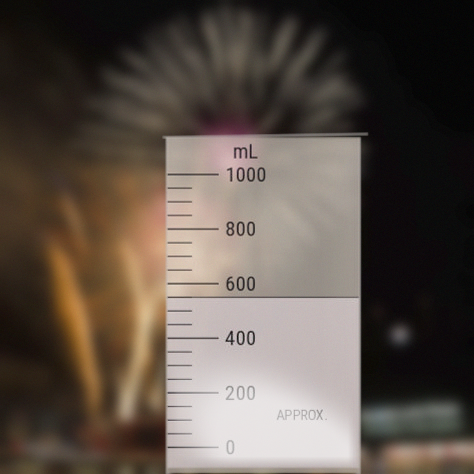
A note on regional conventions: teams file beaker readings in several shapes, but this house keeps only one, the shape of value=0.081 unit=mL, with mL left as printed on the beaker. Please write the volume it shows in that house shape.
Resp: value=550 unit=mL
